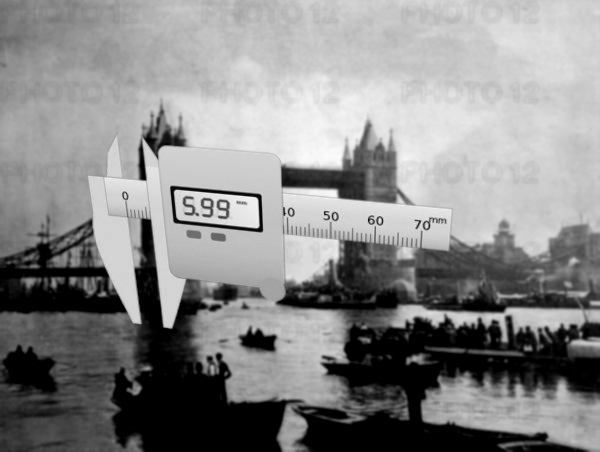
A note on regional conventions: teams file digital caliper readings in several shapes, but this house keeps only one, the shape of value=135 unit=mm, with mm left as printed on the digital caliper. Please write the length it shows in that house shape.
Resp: value=5.99 unit=mm
